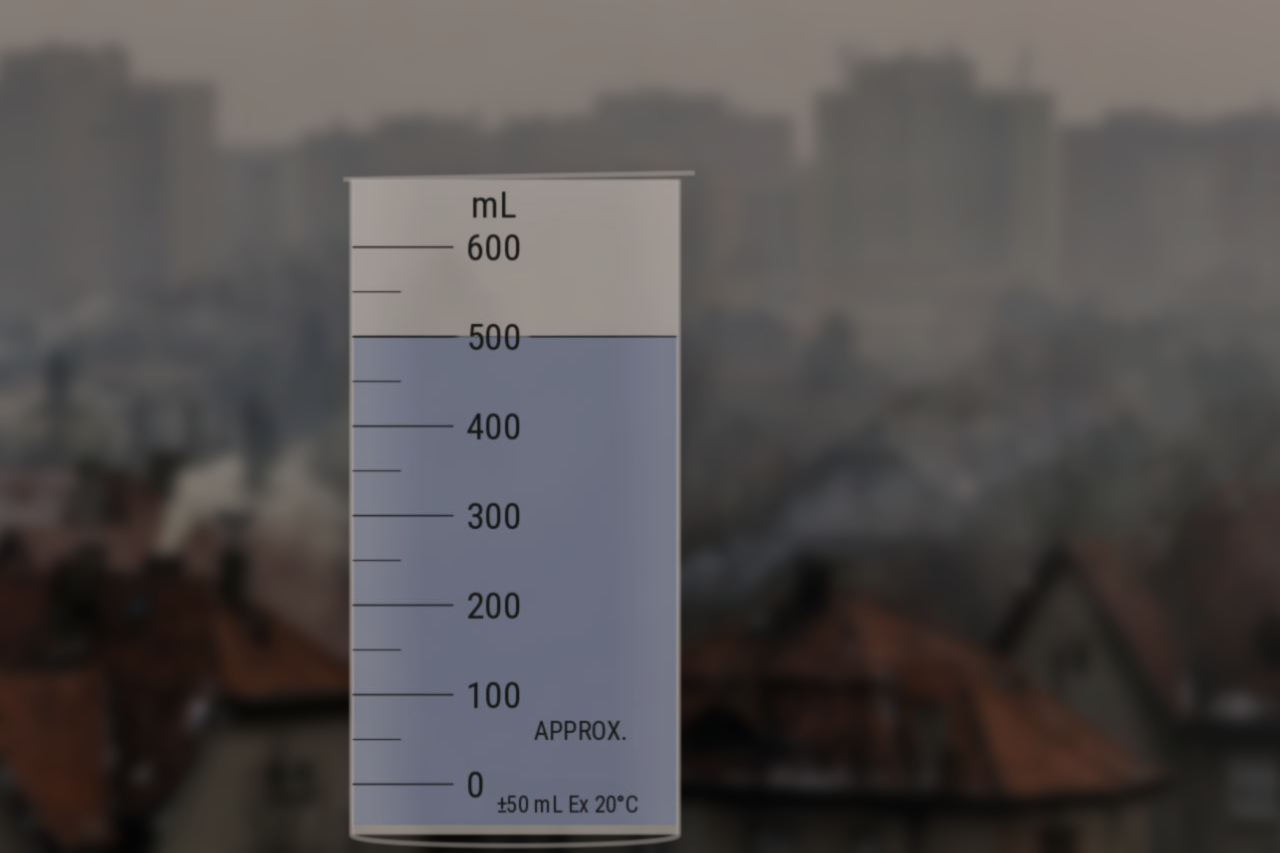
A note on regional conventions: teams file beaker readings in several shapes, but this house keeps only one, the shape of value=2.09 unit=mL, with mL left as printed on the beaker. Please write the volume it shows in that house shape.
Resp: value=500 unit=mL
